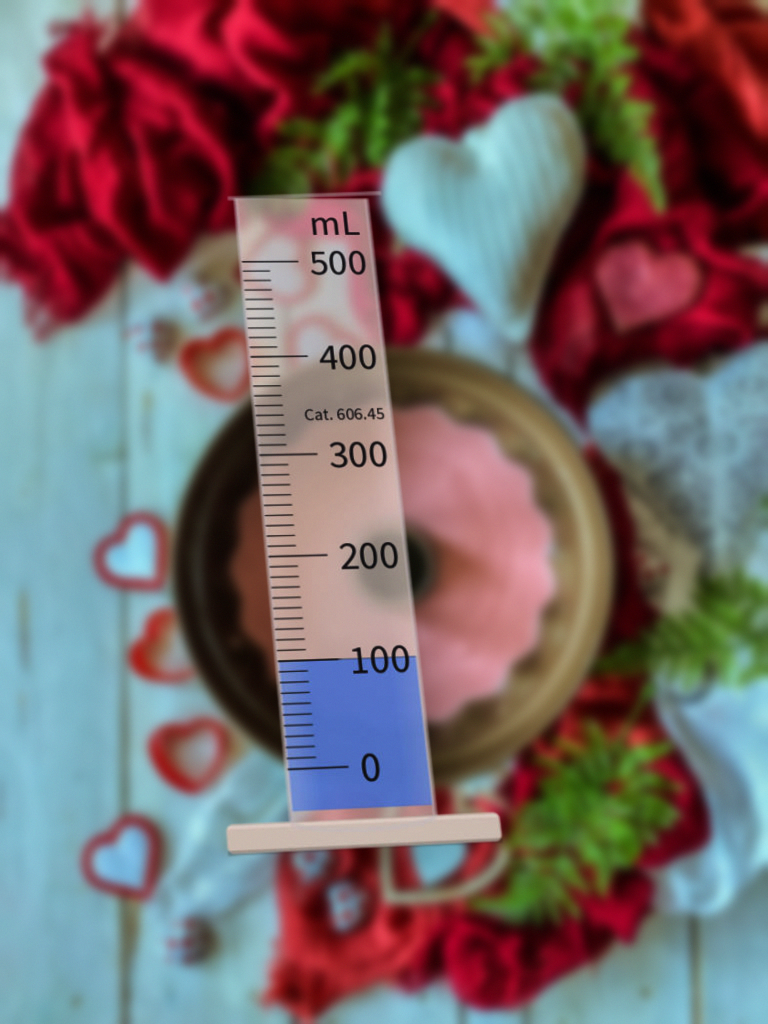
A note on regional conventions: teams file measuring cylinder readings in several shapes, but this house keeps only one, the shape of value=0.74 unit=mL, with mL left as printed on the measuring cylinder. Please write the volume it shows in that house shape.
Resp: value=100 unit=mL
